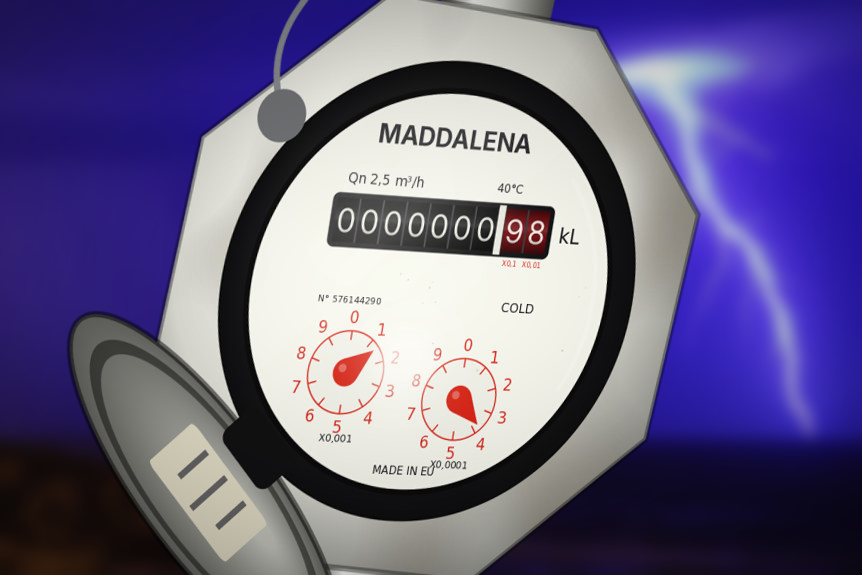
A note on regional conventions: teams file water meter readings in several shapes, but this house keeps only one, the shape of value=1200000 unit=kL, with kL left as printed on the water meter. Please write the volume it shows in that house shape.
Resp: value=0.9813 unit=kL
